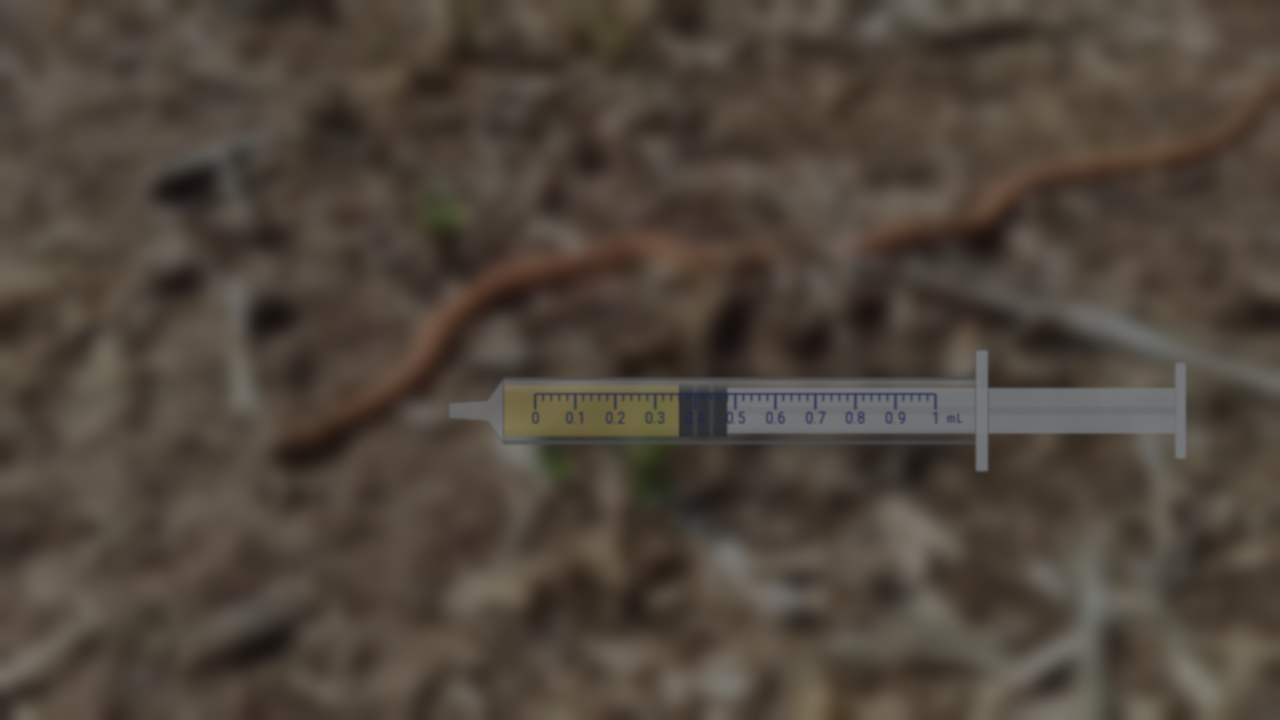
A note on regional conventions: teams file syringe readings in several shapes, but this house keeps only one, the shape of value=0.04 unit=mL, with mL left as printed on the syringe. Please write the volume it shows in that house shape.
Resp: value=0.36 unit=mL
